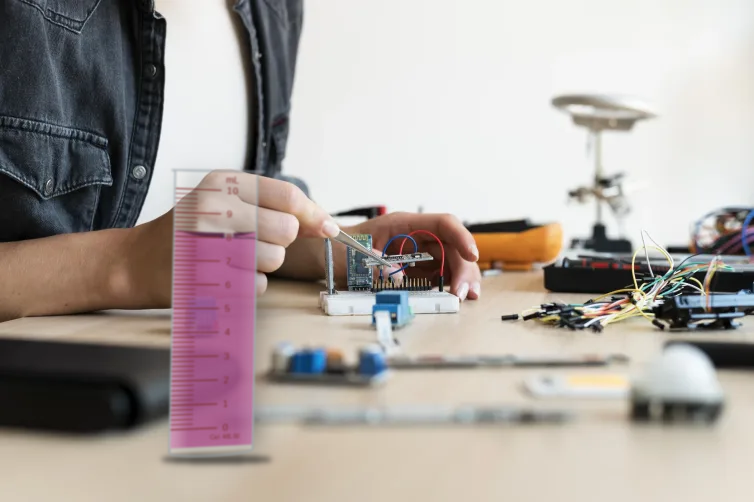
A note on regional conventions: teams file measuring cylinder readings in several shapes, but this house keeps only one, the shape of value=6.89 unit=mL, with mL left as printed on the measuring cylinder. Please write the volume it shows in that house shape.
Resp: value=8 unit=mL
